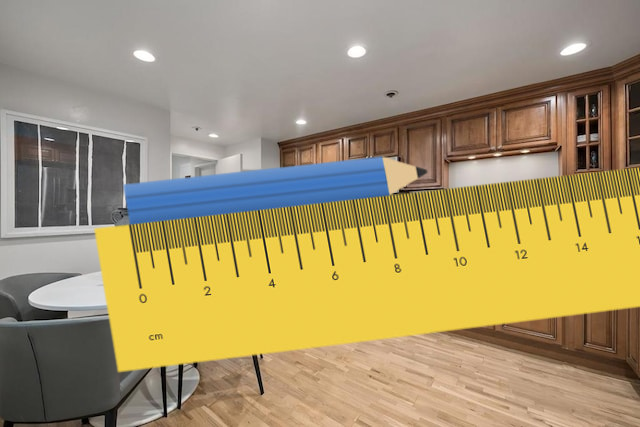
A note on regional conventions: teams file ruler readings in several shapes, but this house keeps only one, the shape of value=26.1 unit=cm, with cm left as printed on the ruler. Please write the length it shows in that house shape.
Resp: value=9.5 unit=cm
